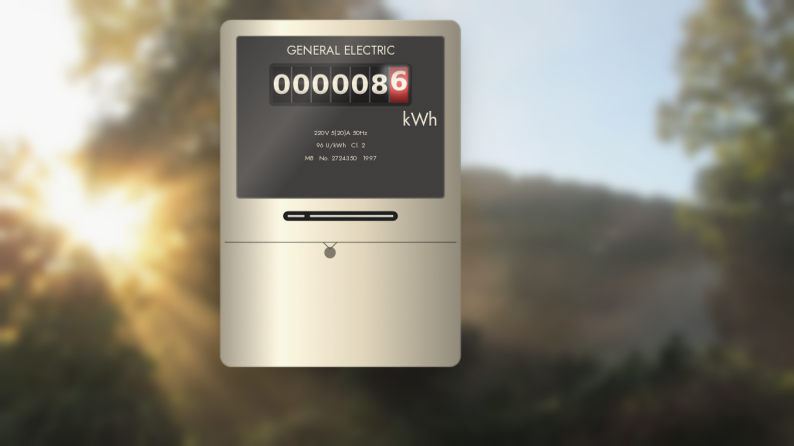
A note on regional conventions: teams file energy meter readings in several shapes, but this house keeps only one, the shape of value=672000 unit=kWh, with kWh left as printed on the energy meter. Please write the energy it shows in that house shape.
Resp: value=8.6 unit=kWh
